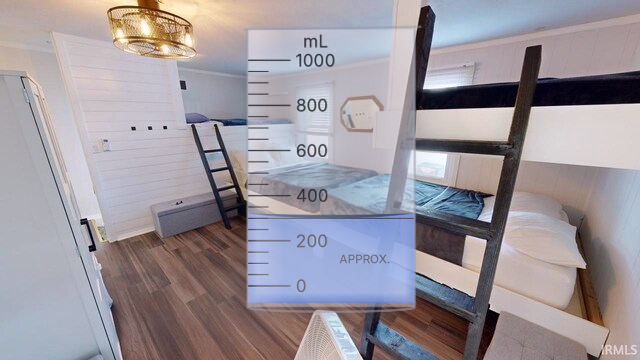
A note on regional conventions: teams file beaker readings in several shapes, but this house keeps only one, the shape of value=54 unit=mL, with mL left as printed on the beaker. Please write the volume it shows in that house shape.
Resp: value=300 unit=mL
